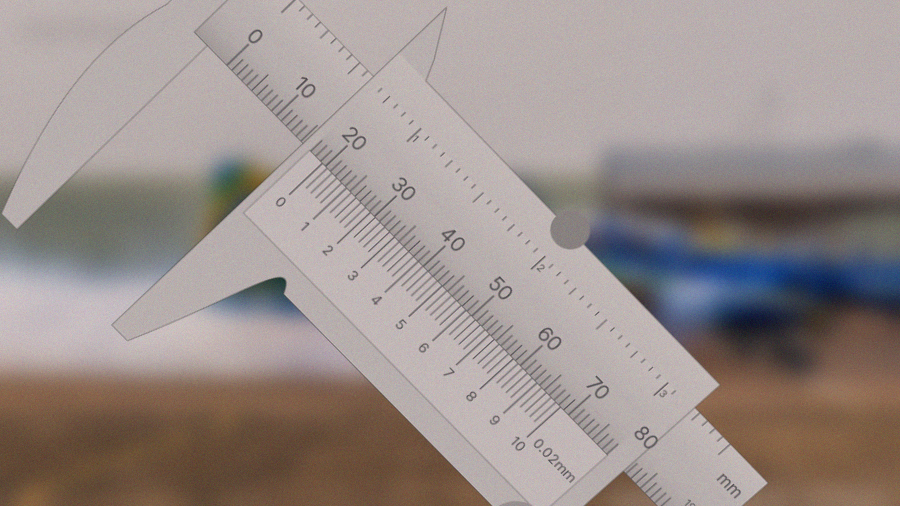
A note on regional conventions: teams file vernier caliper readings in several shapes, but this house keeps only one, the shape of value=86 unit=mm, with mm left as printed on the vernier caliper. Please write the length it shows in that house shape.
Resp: value=19.4 unit=mm
